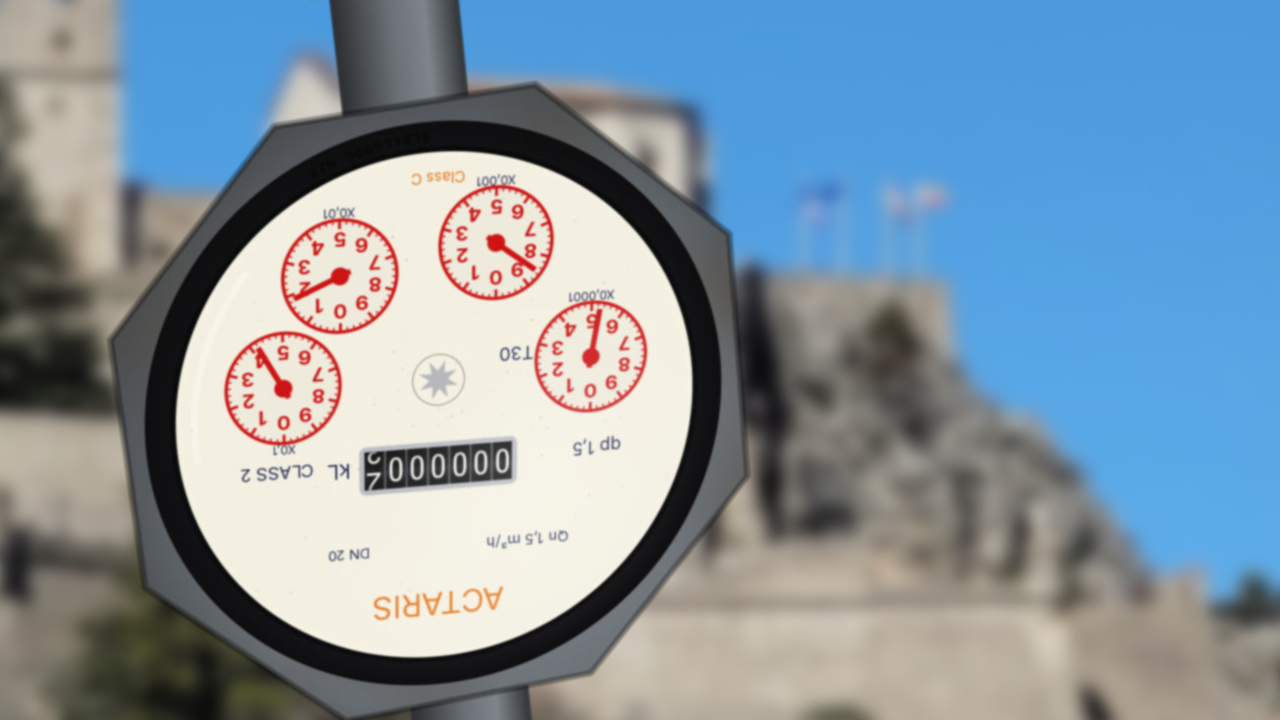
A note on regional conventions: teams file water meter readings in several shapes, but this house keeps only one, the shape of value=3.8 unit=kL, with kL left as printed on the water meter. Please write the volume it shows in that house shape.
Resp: value=2.4185 unit=kL
